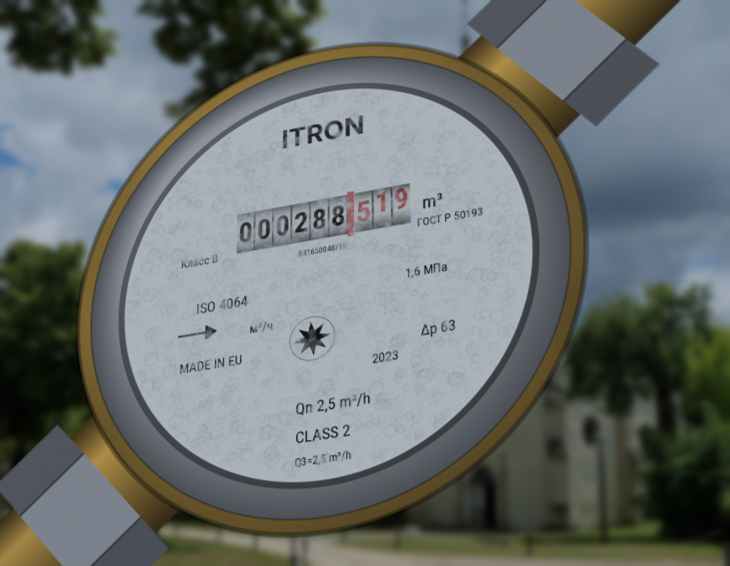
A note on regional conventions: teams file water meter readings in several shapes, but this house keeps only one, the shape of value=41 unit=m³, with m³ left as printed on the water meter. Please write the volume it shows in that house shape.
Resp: value=288.519 unit=m³
